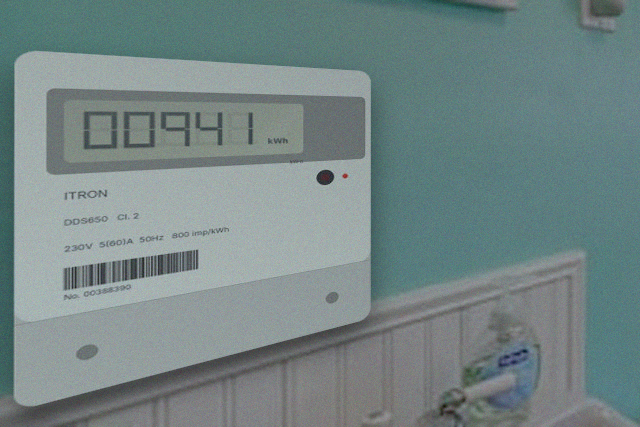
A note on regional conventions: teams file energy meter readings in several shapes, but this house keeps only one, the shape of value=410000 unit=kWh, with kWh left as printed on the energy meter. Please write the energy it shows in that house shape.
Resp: value=941 unit=kWh
